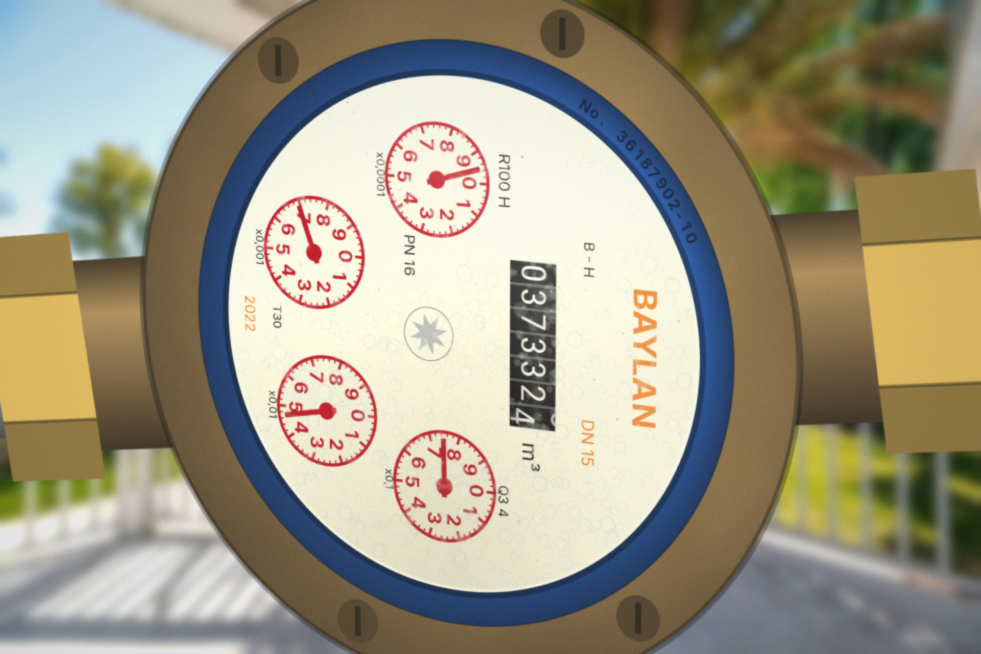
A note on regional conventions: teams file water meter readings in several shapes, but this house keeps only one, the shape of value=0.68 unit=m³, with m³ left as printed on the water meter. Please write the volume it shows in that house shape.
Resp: value=373323.7469 unit=m³
